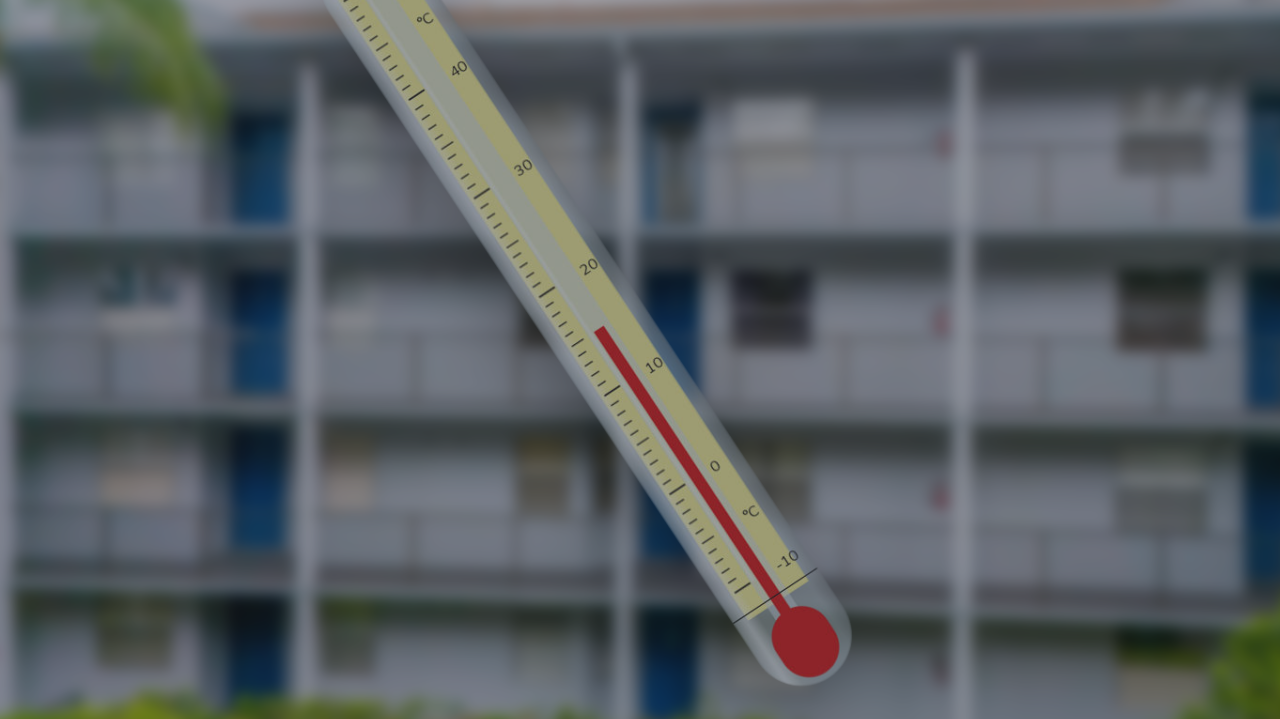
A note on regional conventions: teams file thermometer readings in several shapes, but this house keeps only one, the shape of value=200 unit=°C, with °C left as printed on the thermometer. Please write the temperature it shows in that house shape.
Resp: value=15 unit=°C
